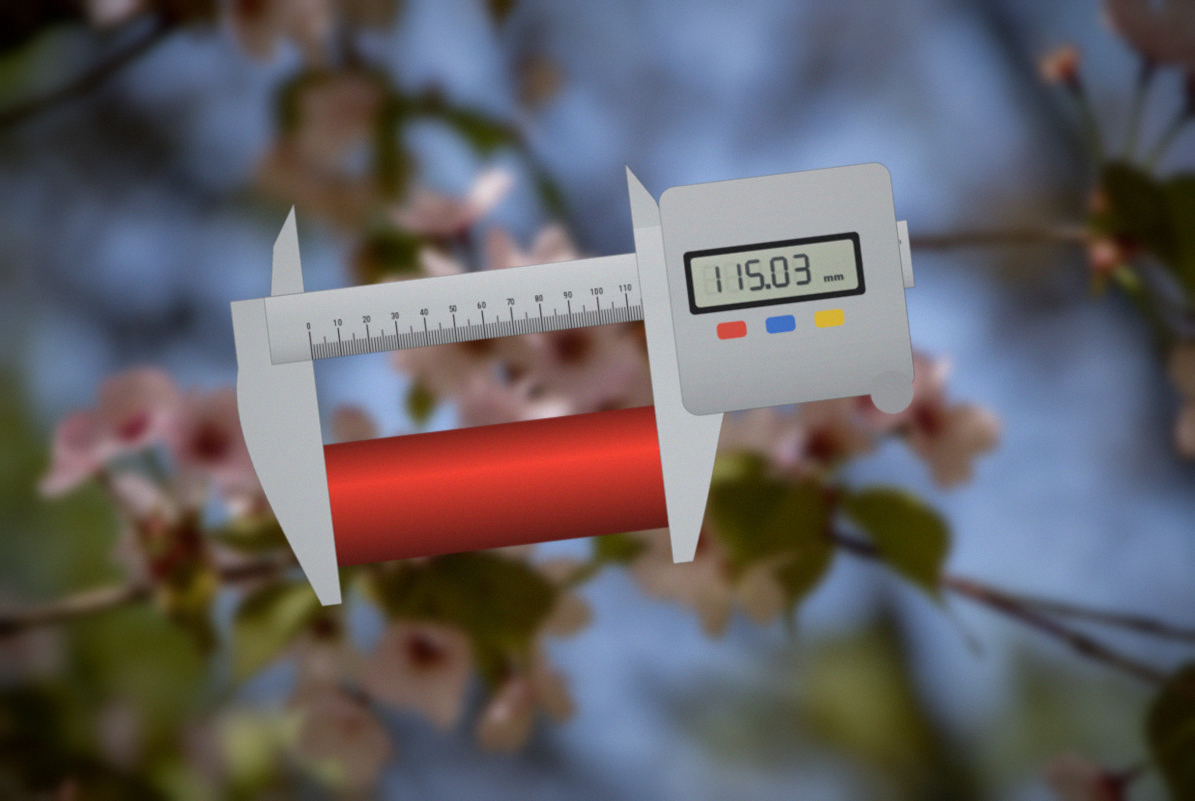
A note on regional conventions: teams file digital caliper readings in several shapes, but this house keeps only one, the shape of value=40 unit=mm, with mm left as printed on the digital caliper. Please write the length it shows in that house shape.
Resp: value=115.03 unit=mm
